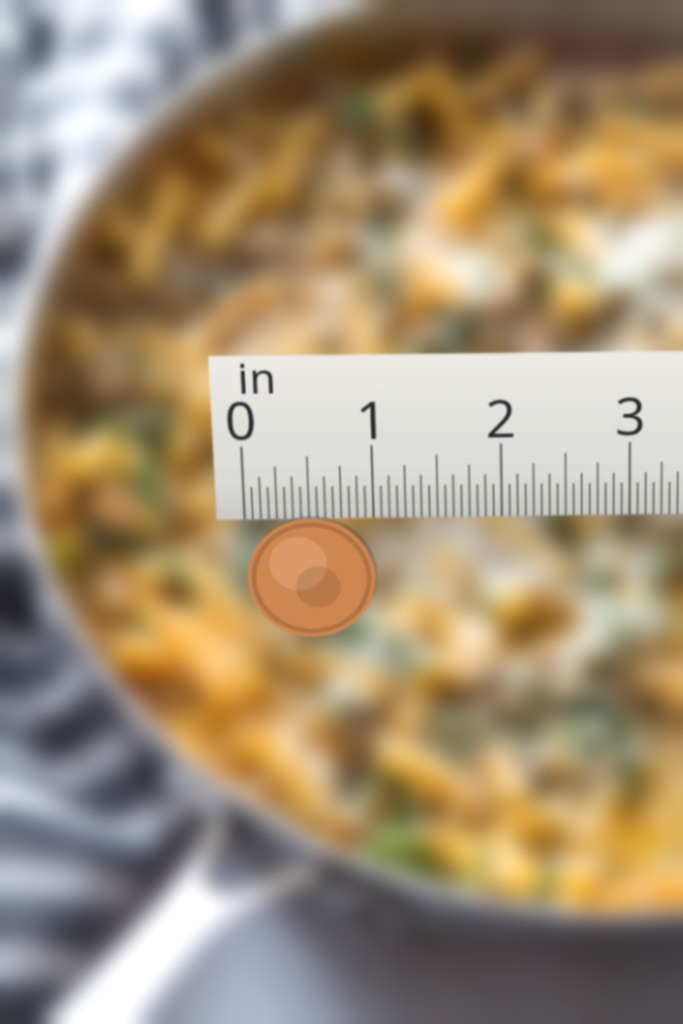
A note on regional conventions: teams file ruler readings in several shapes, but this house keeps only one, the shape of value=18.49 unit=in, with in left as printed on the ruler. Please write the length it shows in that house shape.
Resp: value=1 unit=in
